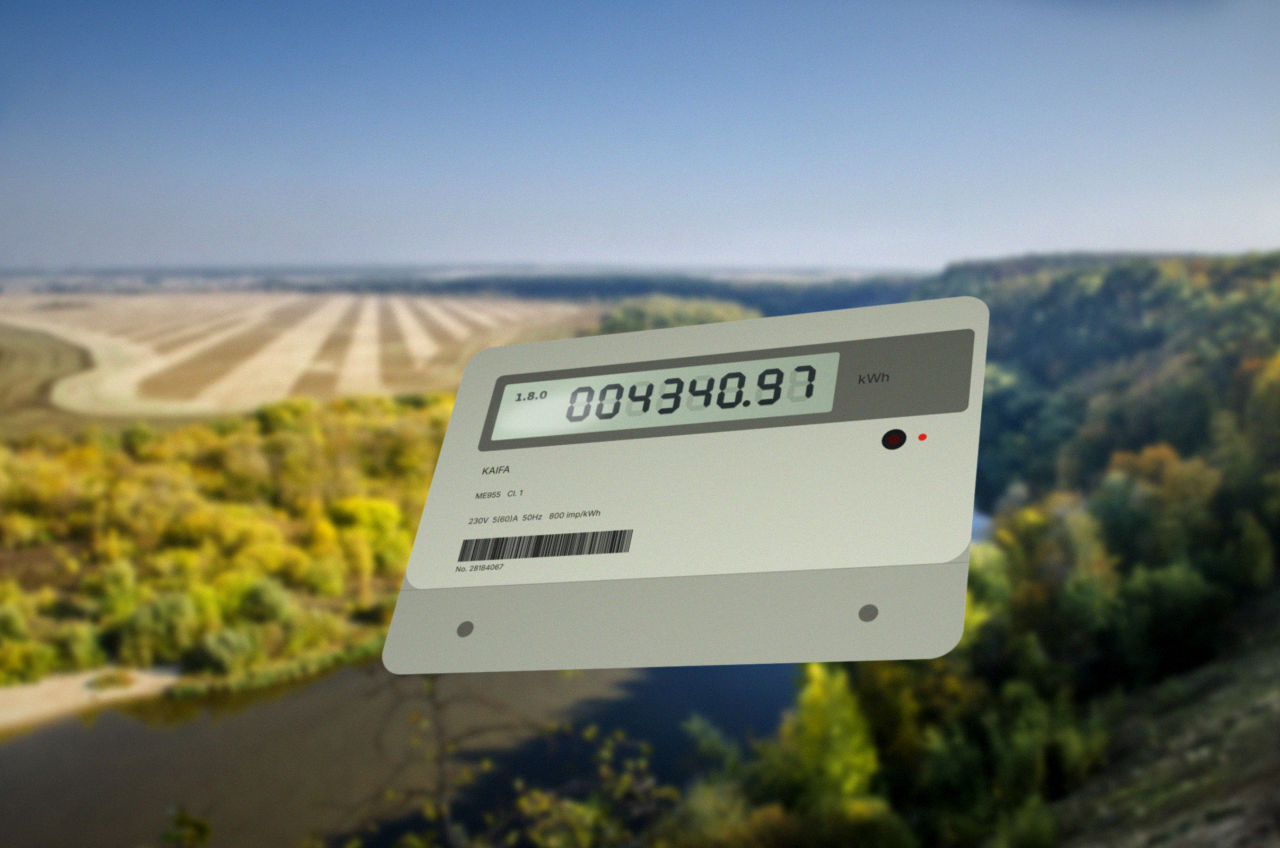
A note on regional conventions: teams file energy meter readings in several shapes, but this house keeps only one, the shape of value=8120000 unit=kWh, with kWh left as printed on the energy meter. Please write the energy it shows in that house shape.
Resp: value=4340.97 unit=kWh
